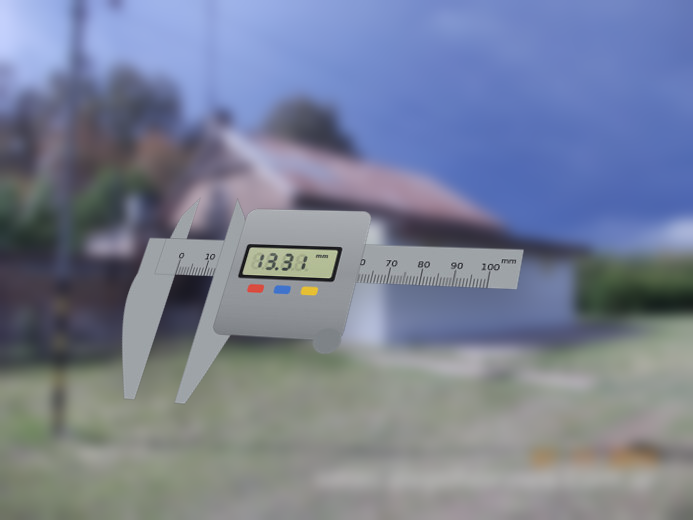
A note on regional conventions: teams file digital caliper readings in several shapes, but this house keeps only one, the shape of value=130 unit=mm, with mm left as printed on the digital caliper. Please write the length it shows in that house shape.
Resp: value=13.31 unit=mm
